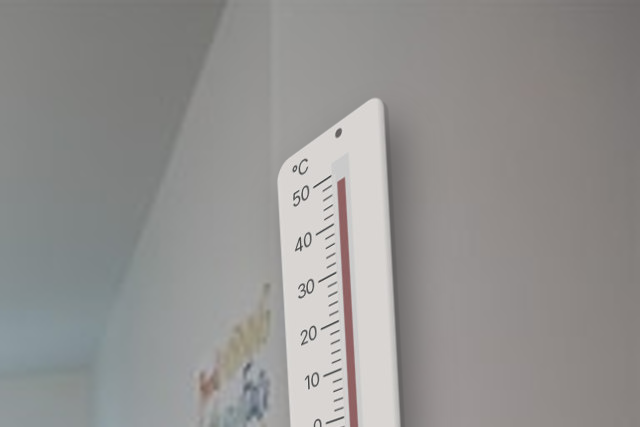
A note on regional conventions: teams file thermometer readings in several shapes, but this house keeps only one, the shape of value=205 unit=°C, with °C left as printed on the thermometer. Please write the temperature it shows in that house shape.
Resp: value=48 unit=°C
